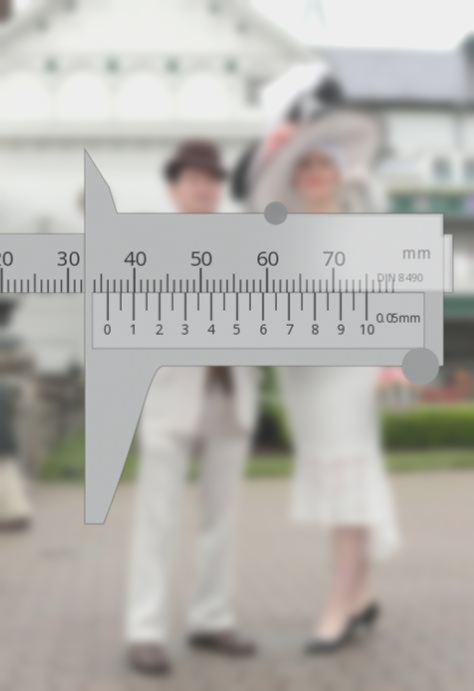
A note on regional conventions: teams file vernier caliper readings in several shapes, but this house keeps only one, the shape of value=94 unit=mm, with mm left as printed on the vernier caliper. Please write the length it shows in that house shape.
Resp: value=36.0 unit=mm
